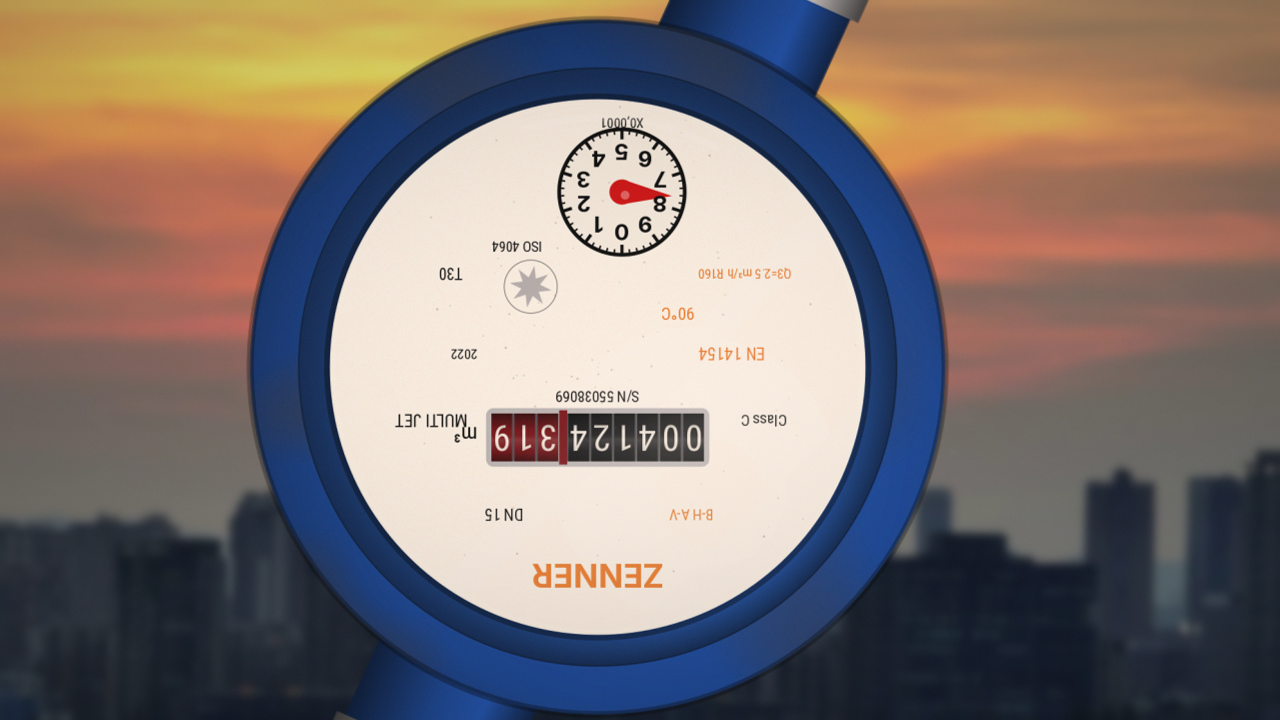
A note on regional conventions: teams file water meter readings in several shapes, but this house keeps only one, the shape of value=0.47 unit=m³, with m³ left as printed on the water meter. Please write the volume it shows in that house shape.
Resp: value=4124.3197 unit=m³
